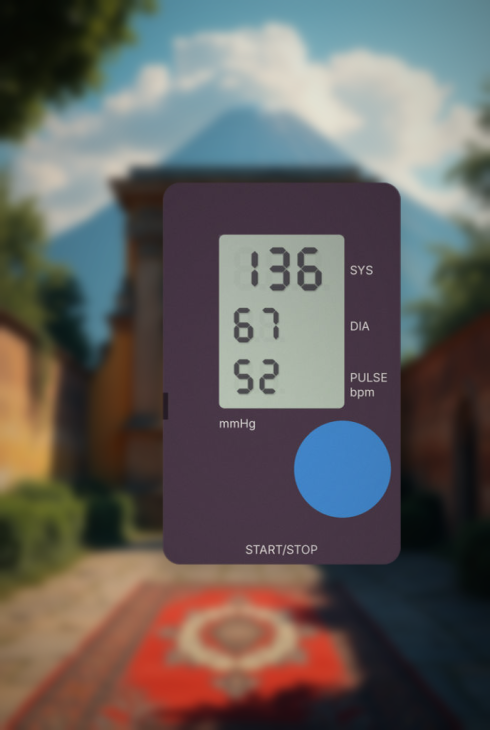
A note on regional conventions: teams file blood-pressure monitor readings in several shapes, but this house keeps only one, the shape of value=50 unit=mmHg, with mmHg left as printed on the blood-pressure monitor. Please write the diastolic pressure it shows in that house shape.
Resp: value=67 unit=mmHg
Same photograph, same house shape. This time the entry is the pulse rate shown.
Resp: value=52 unit=bpm
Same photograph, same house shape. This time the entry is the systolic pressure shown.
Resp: value=136 unit=mmHg
